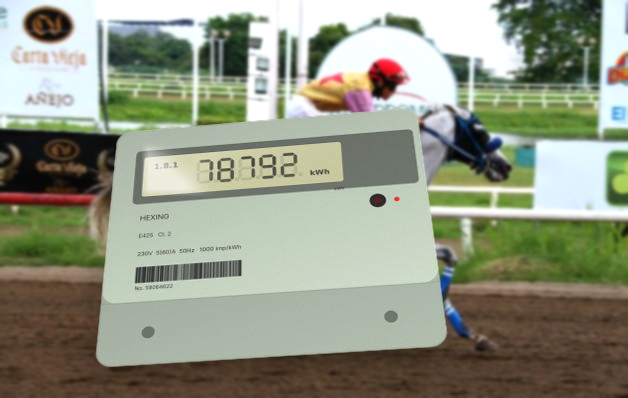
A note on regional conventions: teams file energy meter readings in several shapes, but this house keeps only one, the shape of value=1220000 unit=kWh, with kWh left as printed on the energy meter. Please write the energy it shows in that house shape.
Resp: value=78792 unit=kWh
